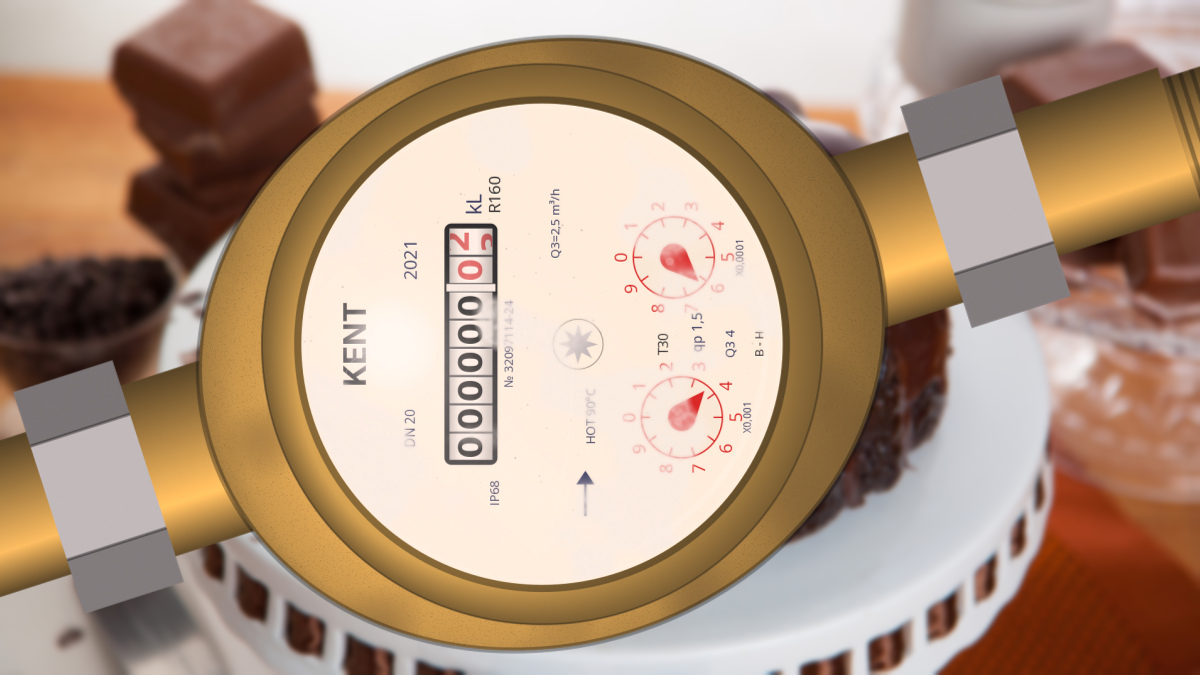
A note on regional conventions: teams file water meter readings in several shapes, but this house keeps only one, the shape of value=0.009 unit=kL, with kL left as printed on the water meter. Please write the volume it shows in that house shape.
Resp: value=0.0236 unit=kL
